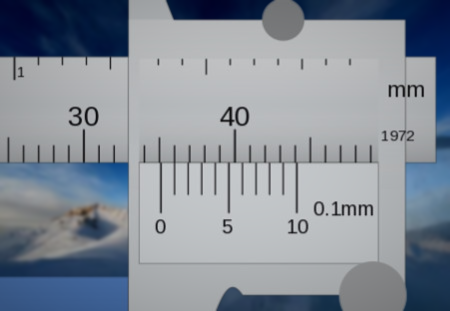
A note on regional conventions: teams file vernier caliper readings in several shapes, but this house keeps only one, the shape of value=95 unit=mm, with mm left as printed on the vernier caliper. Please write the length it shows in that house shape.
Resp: value=35.1 unit=mm
